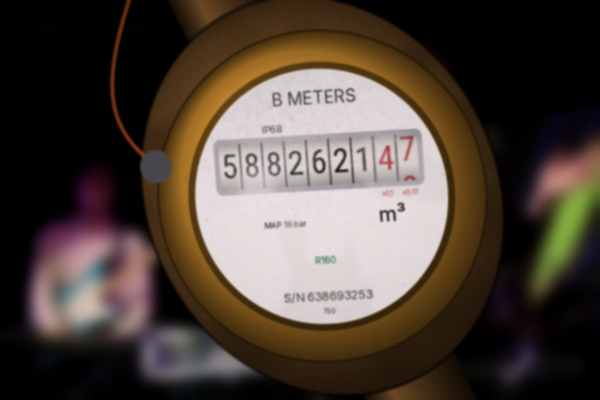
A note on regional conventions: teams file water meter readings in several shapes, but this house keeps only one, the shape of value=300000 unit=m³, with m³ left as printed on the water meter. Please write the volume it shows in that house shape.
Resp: value=5882621.47 unit=m³
